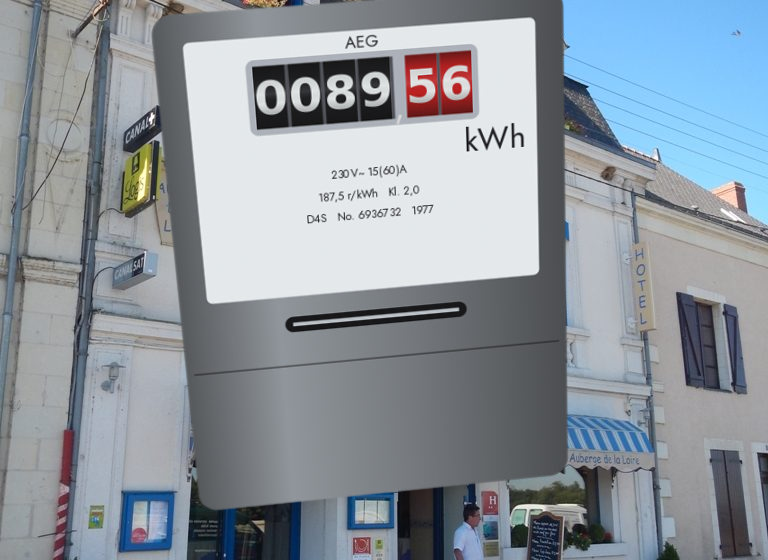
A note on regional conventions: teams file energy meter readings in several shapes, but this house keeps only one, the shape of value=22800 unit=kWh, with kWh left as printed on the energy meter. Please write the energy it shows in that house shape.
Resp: value=89.56 unit=kWh
